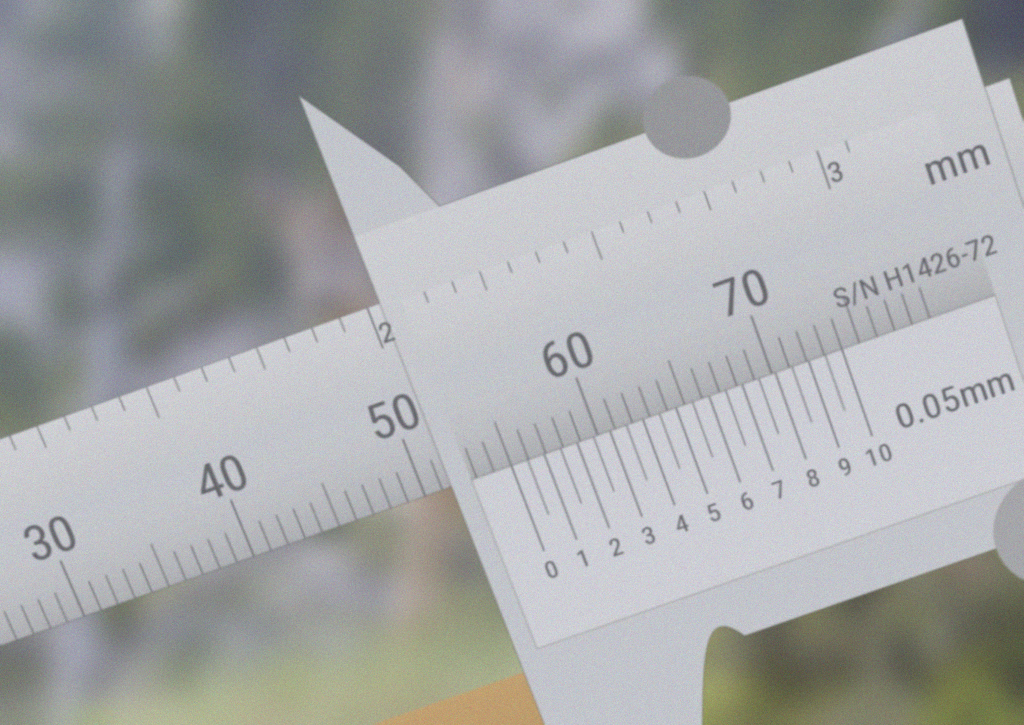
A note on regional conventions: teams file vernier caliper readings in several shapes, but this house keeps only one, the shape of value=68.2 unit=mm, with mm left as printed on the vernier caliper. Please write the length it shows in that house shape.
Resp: value=55.0 unit=mm
